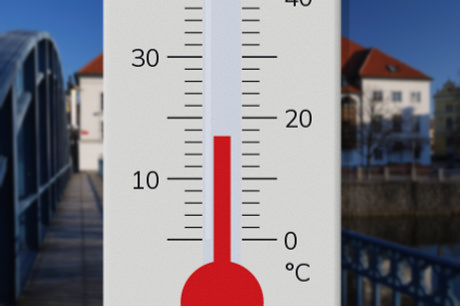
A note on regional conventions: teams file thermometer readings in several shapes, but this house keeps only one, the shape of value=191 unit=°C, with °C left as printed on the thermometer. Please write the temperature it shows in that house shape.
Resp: value=17 unit=°C
